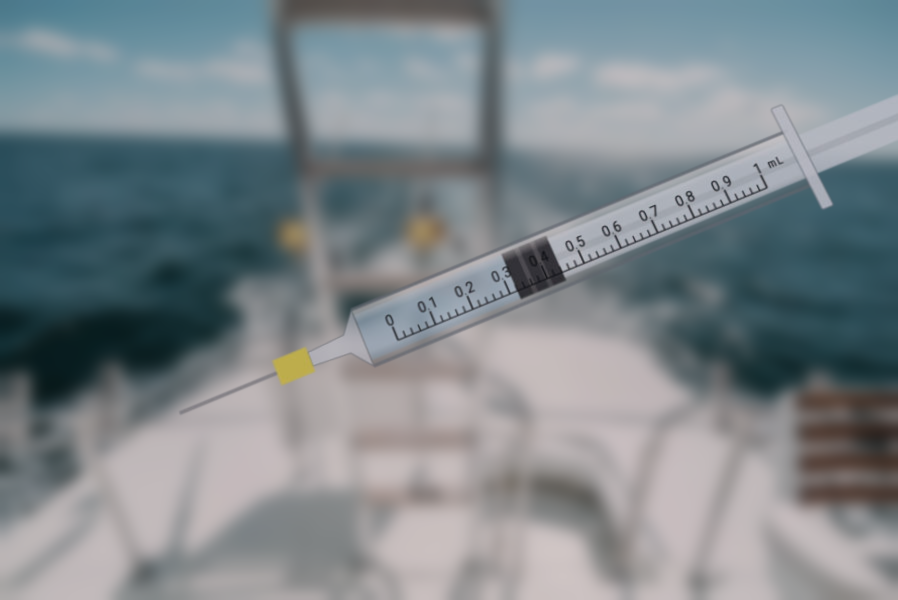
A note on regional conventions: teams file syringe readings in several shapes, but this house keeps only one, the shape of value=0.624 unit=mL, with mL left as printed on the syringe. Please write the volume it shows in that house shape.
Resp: value=0.32 unit=mL
